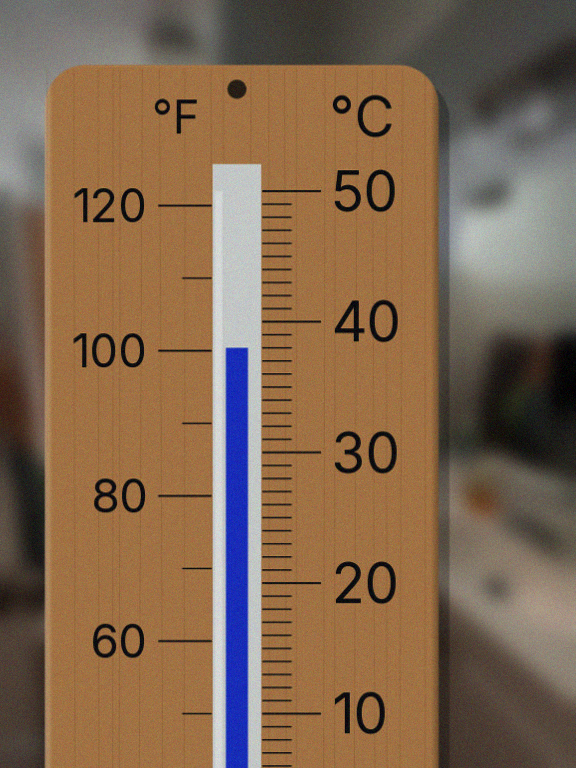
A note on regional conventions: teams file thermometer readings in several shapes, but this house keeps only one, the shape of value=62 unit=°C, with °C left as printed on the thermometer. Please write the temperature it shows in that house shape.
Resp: value=38 unit=°C
